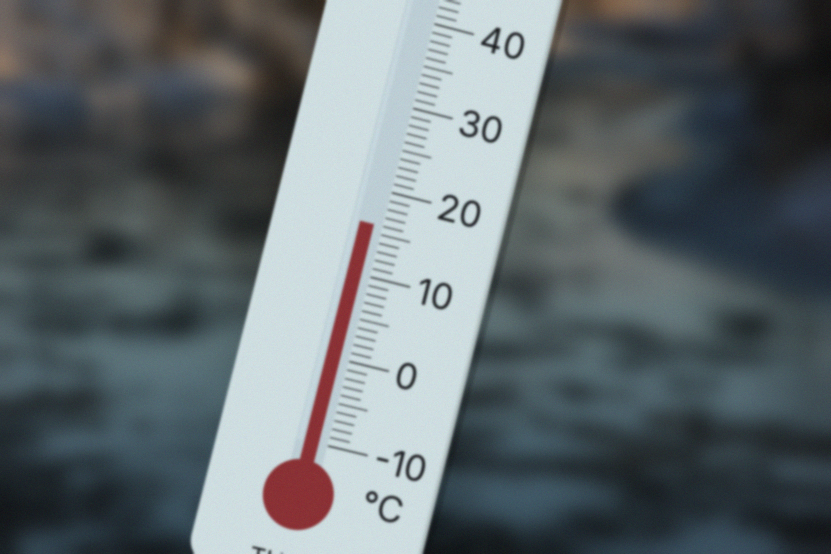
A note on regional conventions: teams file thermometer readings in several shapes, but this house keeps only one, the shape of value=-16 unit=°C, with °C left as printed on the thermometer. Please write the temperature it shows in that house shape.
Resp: value=16 unit=°C
